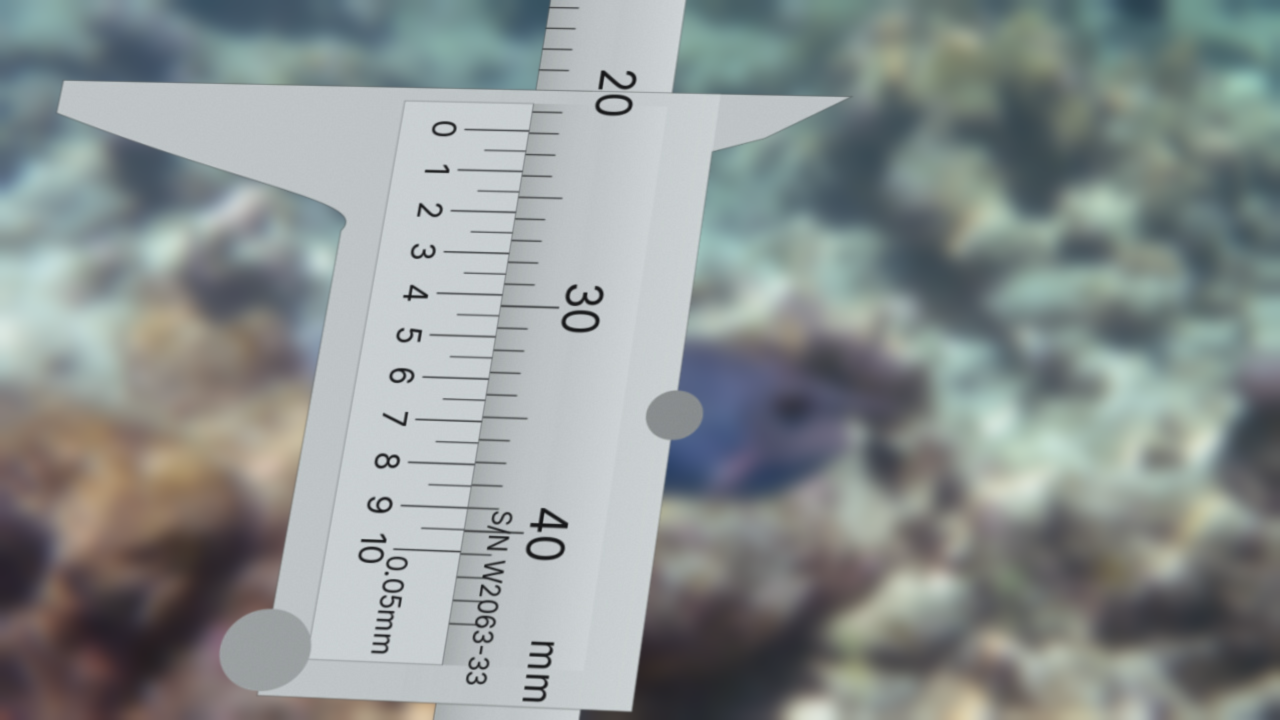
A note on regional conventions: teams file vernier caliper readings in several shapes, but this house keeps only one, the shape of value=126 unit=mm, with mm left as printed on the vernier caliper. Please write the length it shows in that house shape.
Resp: value=21.9 unit=mm
